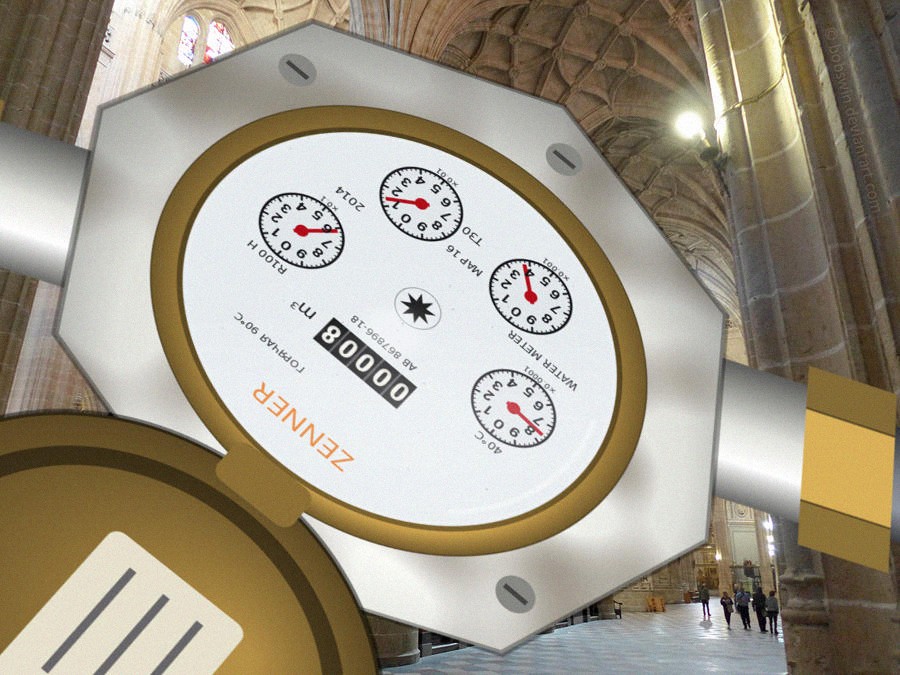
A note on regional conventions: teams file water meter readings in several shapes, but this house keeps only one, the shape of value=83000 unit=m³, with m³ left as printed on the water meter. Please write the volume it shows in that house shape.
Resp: value=8.6137 unit=m³
